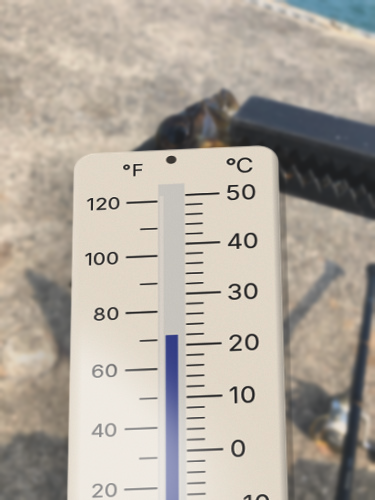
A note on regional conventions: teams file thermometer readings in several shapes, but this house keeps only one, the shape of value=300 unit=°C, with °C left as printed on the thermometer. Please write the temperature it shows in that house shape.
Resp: value=22 unit=°C
